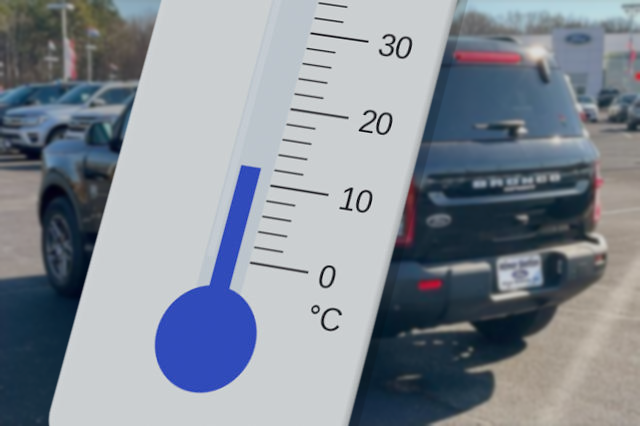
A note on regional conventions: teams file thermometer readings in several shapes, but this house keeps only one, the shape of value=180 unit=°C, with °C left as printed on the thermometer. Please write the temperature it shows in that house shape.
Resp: value=12 unit=°C
